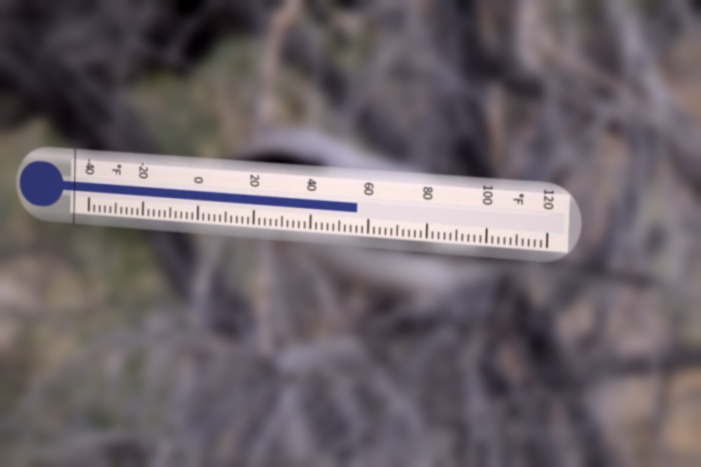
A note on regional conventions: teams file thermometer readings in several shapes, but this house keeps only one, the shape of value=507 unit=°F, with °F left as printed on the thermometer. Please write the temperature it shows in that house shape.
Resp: value=56 unit=°F
